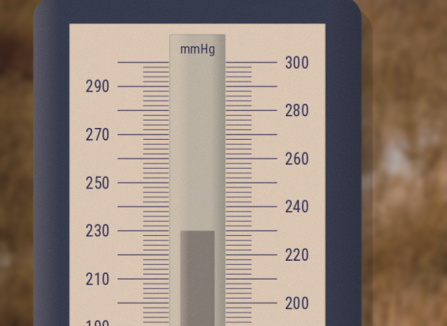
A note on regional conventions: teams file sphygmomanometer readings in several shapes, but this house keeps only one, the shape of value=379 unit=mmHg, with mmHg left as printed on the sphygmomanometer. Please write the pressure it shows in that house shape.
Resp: value=230 unit=mmHg
